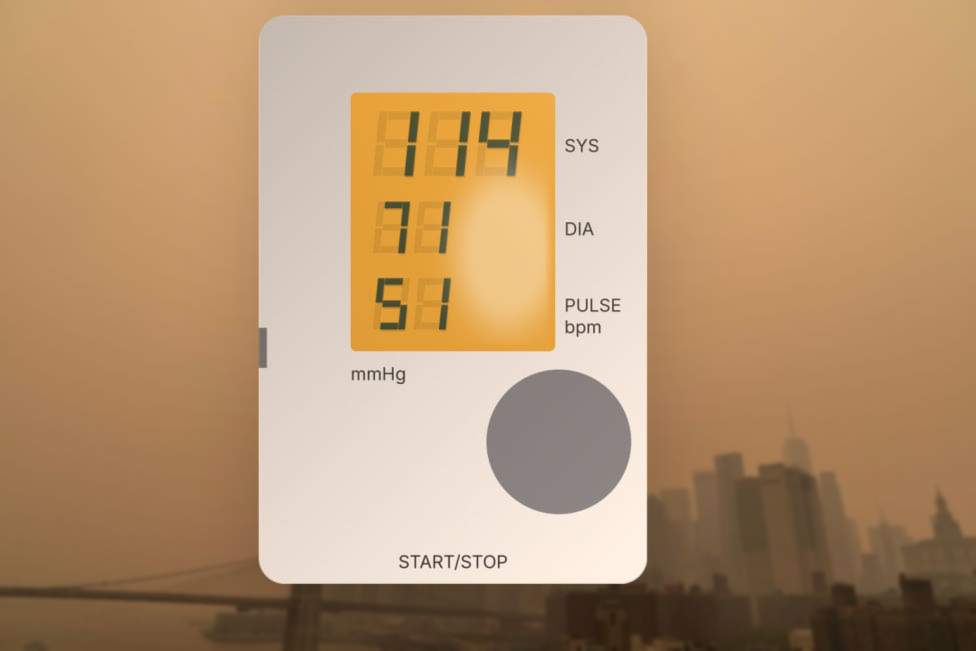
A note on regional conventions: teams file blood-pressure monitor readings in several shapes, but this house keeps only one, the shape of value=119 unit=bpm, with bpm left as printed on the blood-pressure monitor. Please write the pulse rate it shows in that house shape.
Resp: value=51 unit=bpm
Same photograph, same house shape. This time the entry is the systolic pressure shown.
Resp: value=114 unit=mmHg
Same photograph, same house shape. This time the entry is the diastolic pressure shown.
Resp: value=71 unit=mmHg
